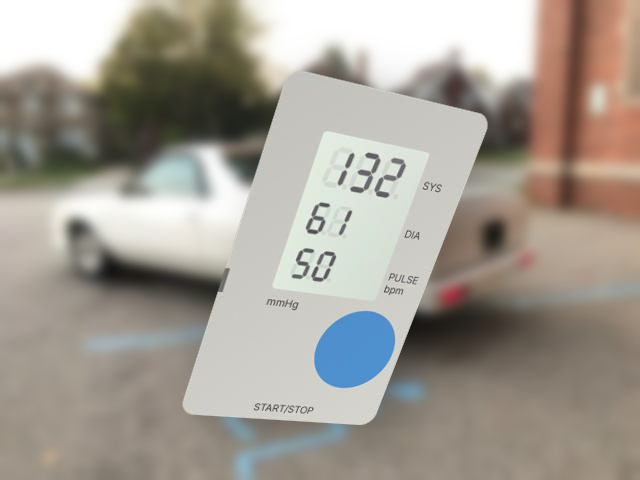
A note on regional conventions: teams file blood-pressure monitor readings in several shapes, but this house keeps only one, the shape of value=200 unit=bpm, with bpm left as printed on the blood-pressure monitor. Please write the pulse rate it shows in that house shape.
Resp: value=50 unit=bpm
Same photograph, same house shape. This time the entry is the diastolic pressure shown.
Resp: value=61 unit=mmHg
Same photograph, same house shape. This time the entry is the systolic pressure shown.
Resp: value=132 unit=mmHg
